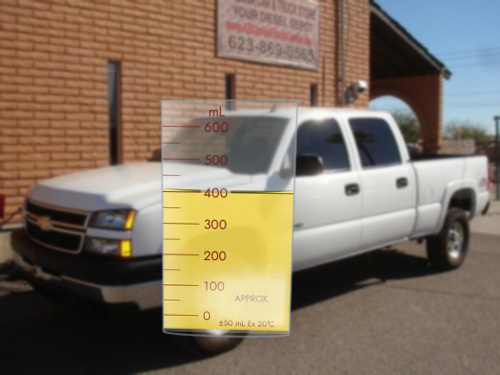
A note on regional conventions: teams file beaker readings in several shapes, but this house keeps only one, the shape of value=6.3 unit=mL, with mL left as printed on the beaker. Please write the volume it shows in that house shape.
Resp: value=400 unit=mL
